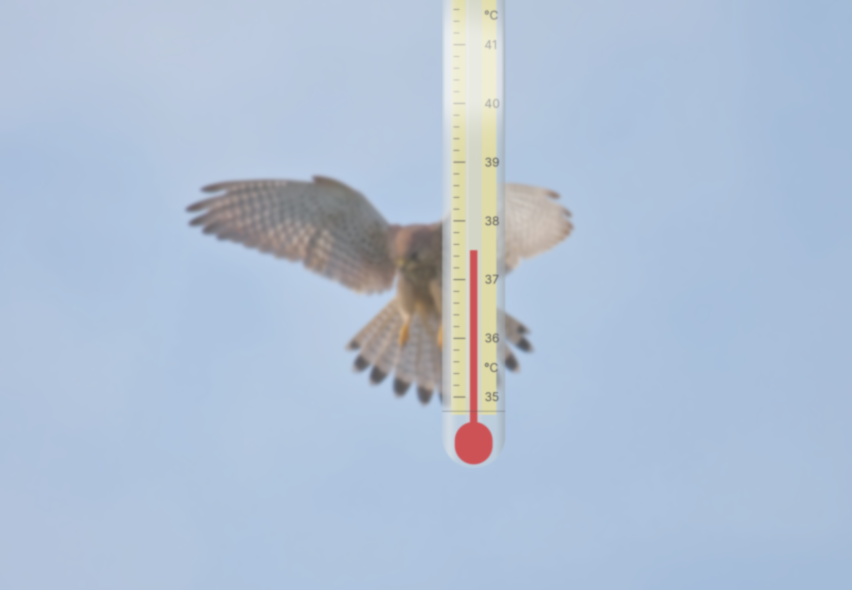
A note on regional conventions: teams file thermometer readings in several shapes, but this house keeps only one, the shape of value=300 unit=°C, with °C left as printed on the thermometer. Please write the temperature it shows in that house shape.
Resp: value=37.5 unit=°C
